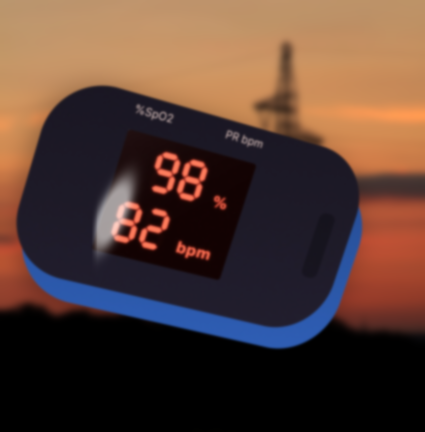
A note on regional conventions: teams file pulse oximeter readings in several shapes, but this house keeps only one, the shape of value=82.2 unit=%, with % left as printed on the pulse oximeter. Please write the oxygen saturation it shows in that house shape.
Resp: value=98 unit=%
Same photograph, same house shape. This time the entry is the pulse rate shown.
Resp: value=82 unit=bpm
